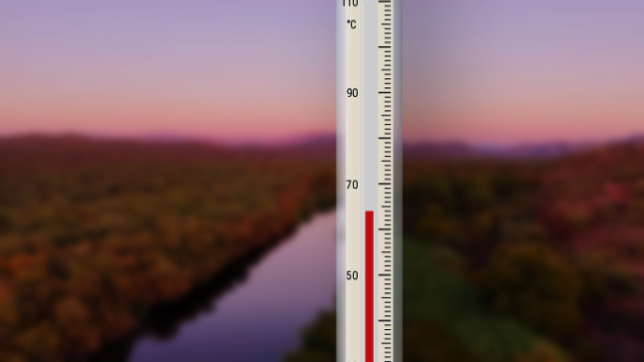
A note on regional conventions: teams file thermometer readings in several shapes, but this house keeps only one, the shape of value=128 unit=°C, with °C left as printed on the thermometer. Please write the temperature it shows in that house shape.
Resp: value=64 unit=°C
